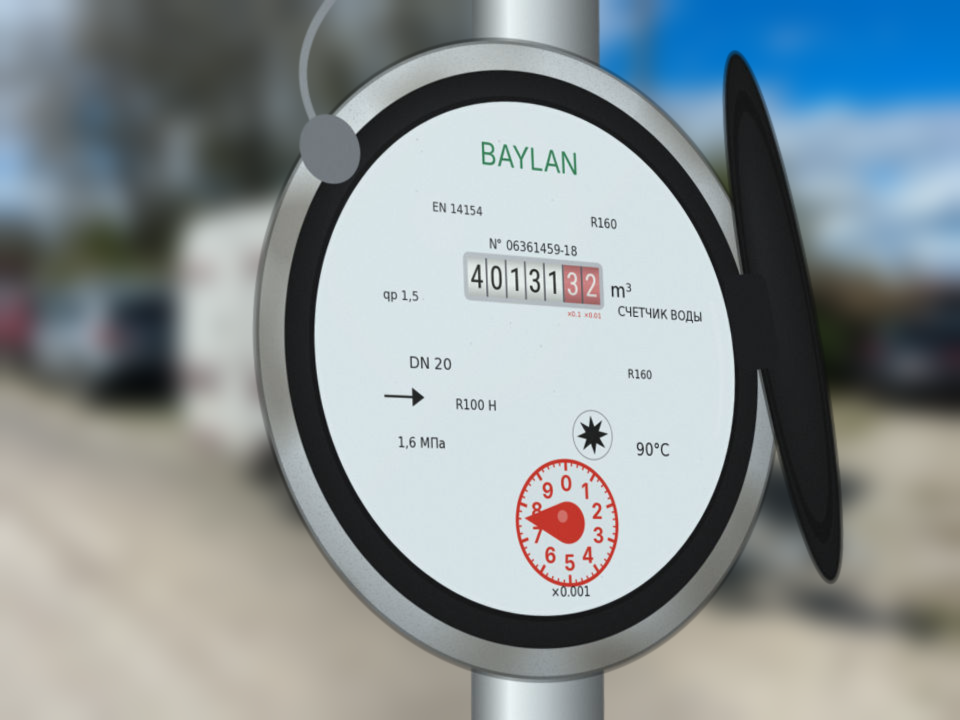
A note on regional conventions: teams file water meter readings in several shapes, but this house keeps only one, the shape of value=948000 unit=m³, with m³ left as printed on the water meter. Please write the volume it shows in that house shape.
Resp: value=40131.327 unit=m³
